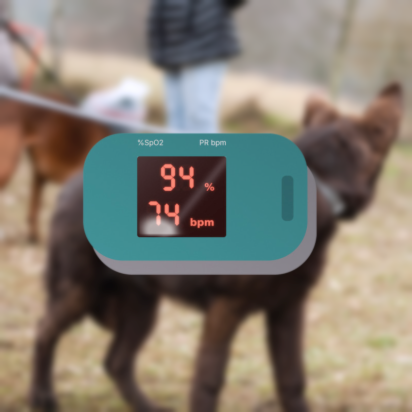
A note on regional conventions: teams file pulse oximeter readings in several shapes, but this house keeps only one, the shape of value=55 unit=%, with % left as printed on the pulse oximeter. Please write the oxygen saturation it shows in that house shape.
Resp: value=94 unit=%
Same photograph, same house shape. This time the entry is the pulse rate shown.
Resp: value=74 unit=bpm
